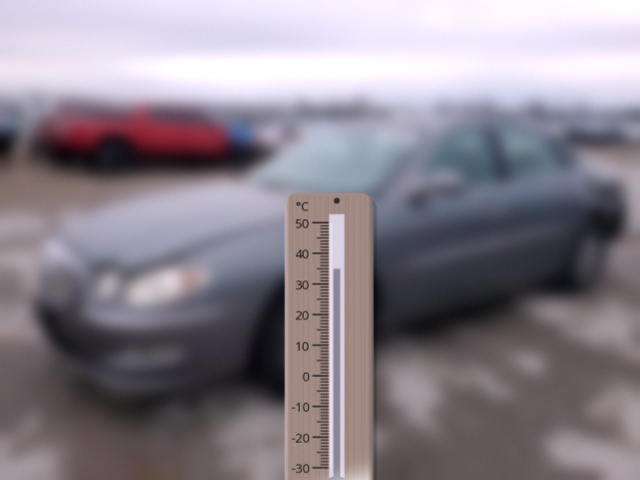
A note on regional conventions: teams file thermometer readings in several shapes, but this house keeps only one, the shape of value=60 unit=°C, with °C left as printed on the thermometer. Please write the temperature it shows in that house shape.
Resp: value=35 unit=°C
